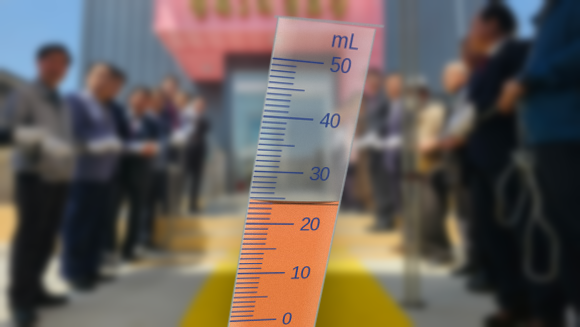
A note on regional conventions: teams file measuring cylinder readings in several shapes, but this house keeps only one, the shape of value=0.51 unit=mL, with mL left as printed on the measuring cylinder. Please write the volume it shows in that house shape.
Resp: value=24 unit=mL
